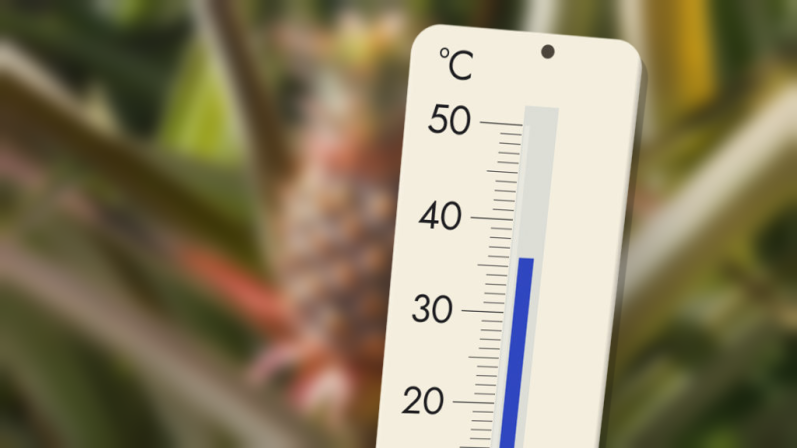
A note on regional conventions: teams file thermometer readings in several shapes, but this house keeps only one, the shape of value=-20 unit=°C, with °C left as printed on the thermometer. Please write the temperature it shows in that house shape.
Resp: value=36 unit=°C
